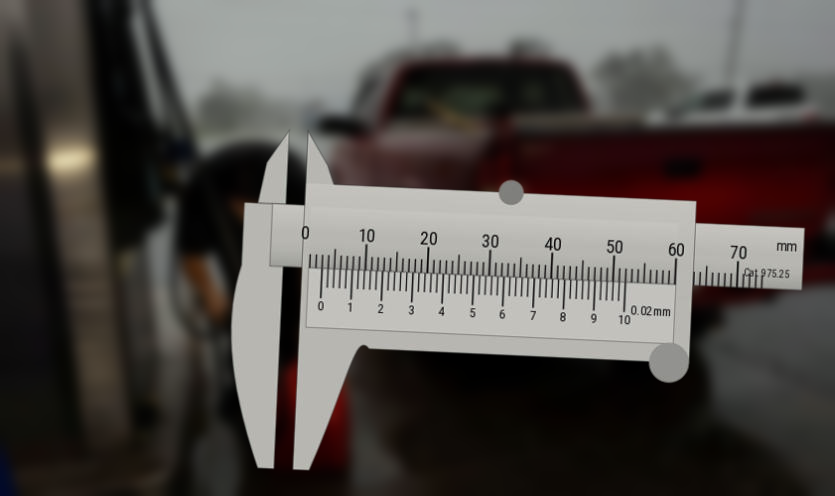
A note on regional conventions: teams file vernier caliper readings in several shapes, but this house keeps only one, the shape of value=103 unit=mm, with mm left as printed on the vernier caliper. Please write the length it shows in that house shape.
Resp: value=3.0 unit=mm
